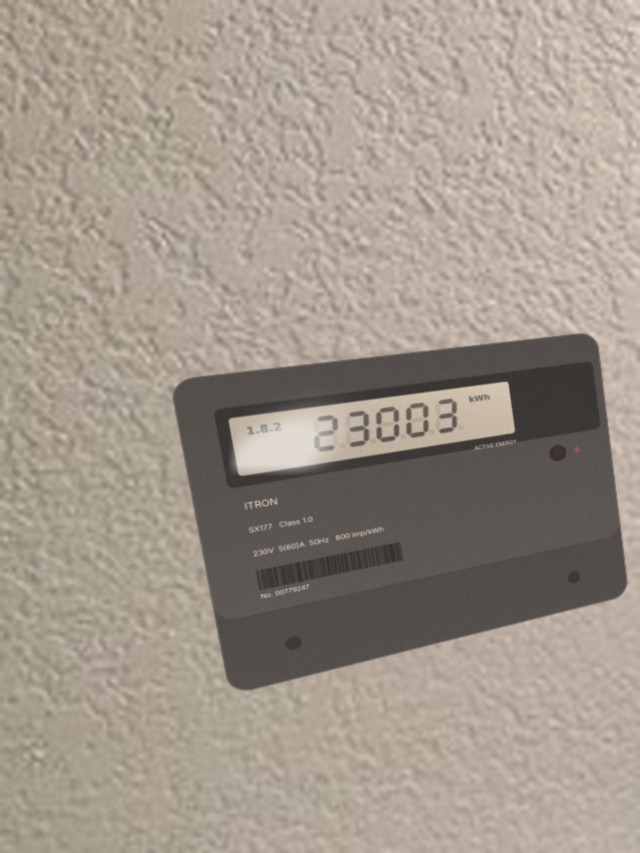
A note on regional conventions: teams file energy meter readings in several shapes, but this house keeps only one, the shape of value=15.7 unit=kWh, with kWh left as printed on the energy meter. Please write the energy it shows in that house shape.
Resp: value=23003 unit=kWh
